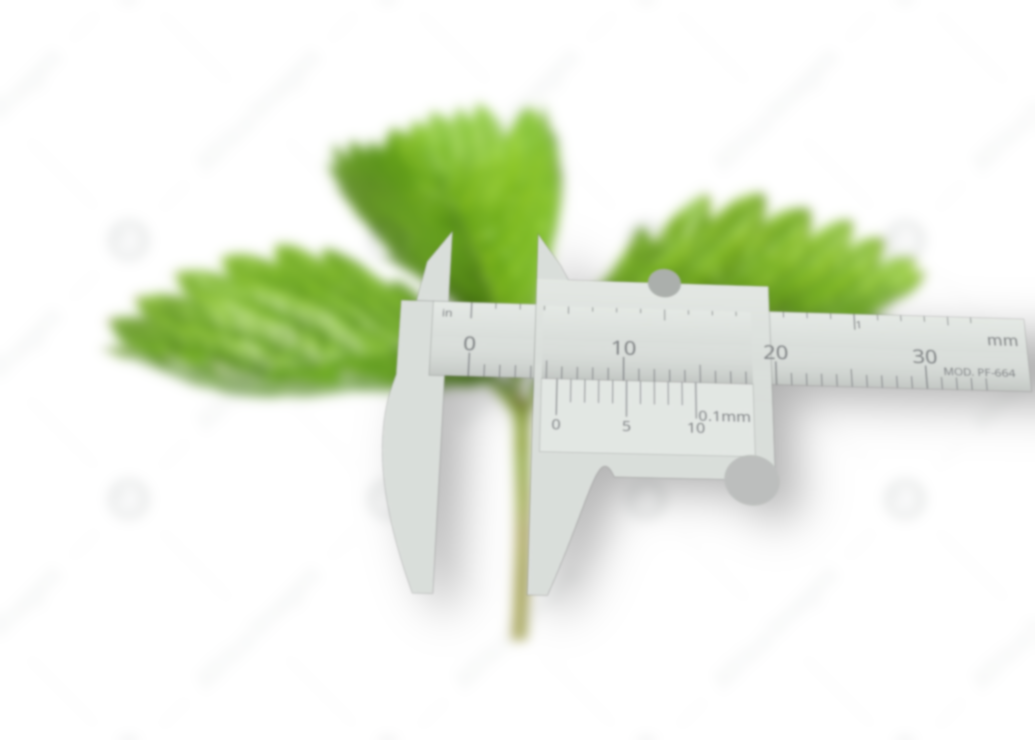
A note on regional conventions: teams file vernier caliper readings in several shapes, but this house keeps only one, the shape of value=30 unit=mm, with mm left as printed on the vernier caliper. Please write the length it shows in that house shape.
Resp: value=5.7 unit=mm
